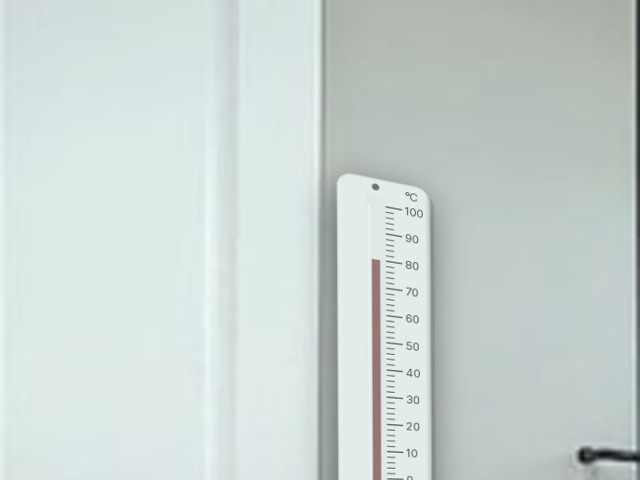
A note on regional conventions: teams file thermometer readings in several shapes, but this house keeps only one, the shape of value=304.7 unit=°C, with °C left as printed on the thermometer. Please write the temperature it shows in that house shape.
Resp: value=80 unit=°C
